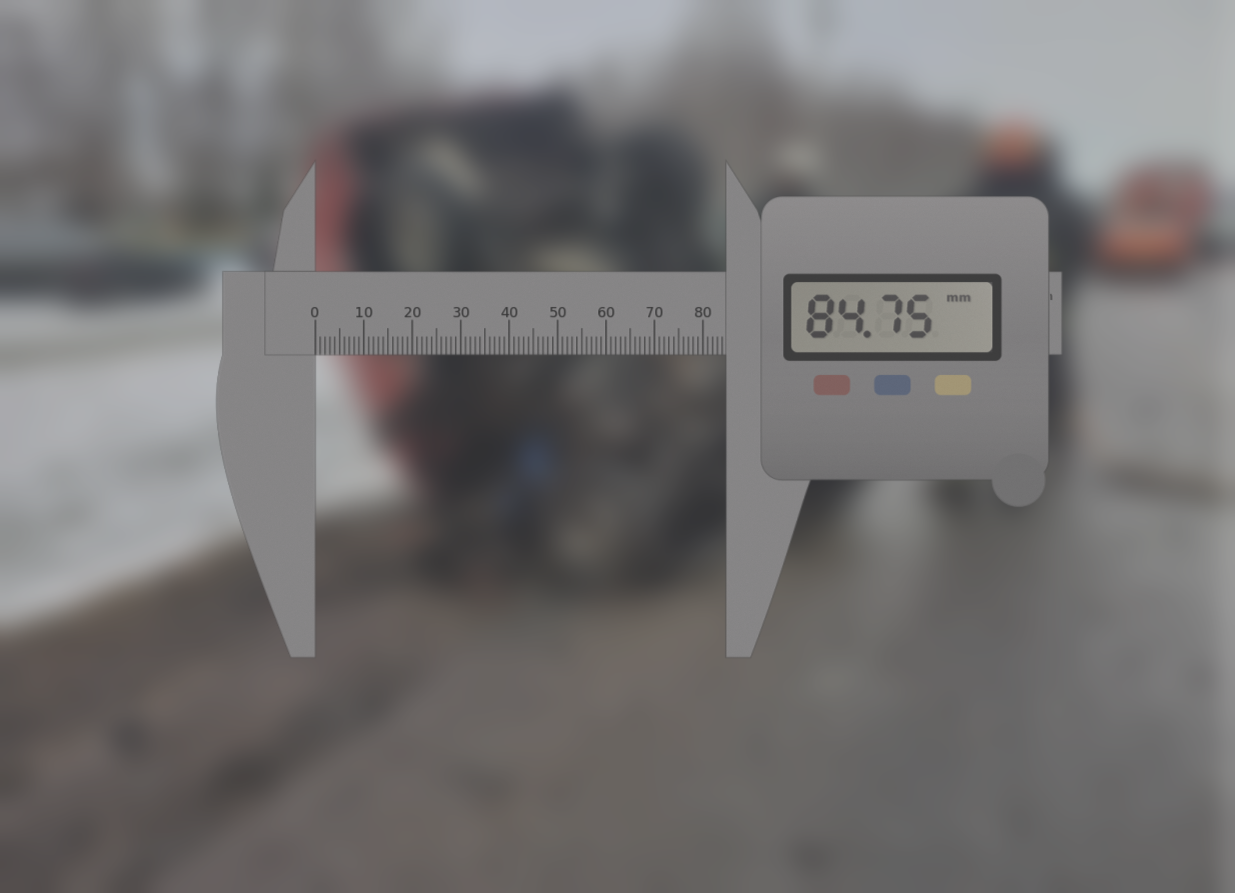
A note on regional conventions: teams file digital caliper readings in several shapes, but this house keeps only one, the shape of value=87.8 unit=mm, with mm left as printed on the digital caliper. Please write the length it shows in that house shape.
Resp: value=84.75 unit=mm
